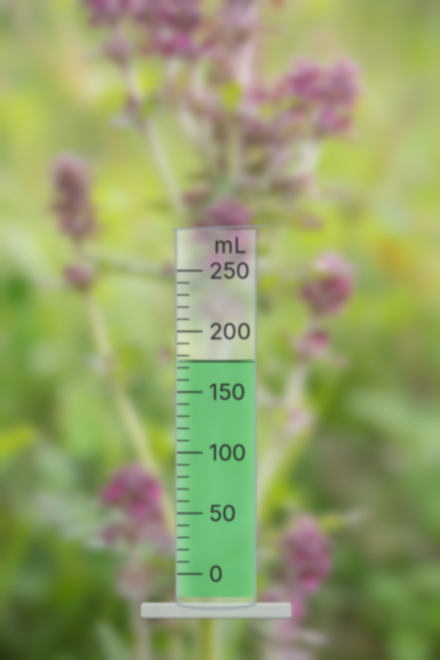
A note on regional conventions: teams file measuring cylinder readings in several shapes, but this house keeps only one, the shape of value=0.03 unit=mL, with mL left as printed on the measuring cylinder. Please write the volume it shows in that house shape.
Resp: value=175 unit=mL
